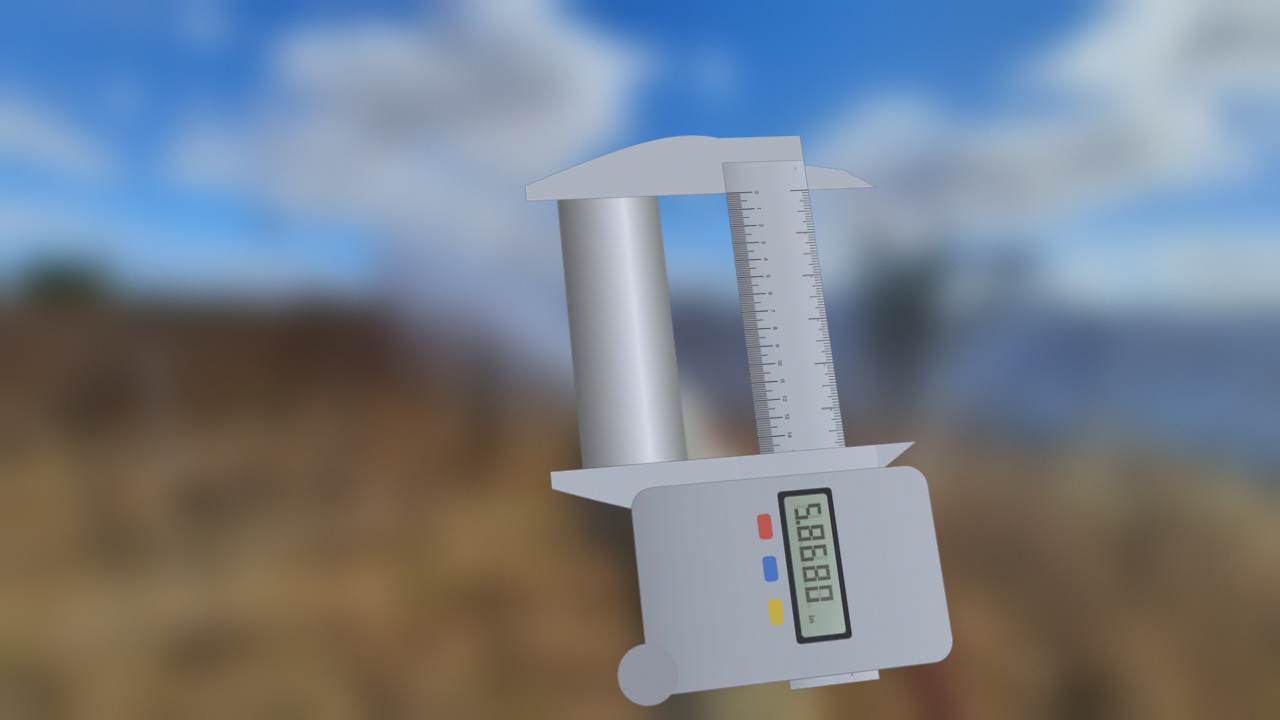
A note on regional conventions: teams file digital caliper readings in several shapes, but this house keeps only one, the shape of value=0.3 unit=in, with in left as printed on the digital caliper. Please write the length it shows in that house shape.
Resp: value=5.8680 unit=in
